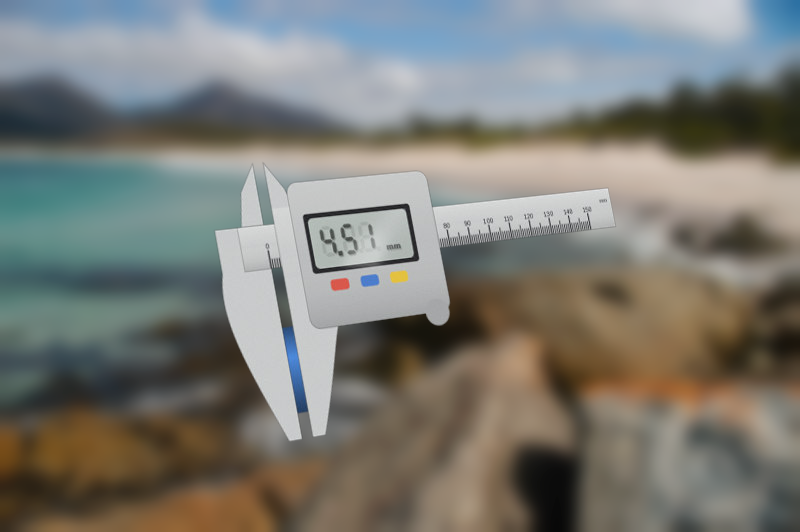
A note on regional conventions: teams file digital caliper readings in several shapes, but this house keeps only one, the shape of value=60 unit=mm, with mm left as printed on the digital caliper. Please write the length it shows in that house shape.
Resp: value=4.51 unit=mm
